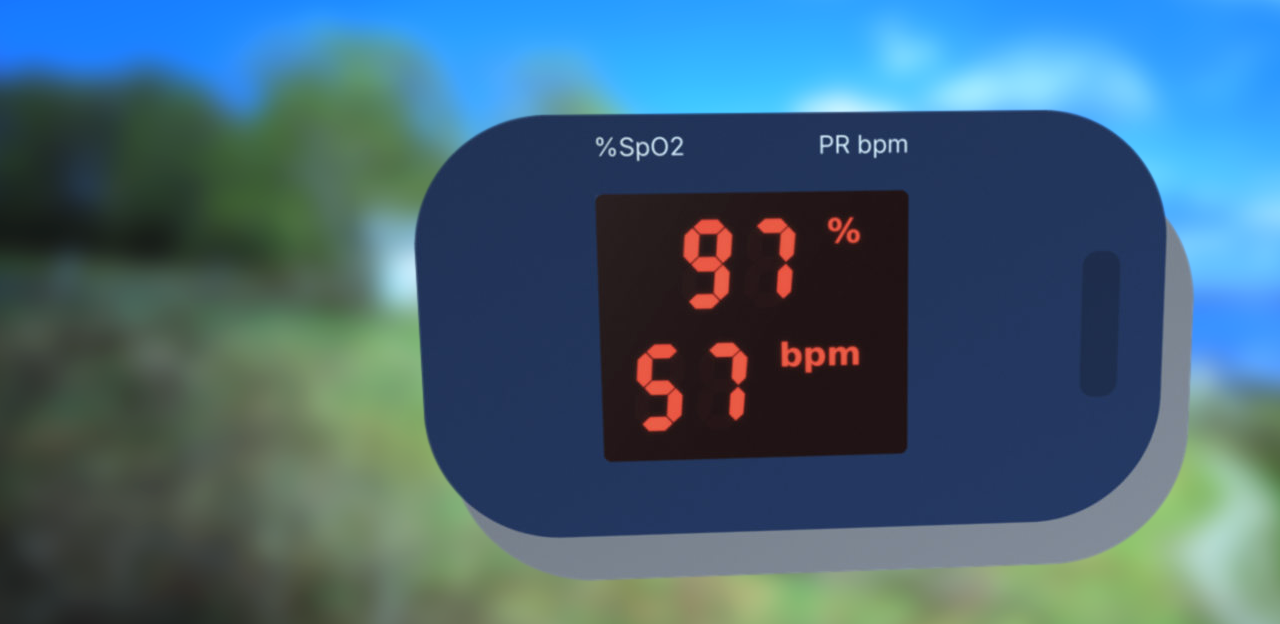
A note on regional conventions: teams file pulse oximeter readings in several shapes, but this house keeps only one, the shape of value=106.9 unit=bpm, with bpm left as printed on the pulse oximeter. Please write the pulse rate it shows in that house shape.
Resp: value=57 unit=bpm
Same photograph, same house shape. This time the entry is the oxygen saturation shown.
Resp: value=97 unit=%
